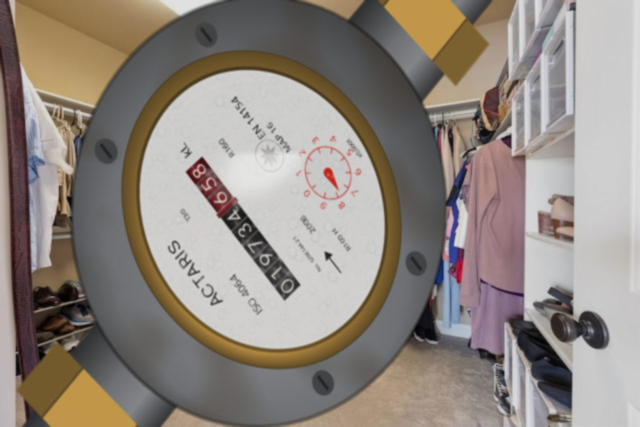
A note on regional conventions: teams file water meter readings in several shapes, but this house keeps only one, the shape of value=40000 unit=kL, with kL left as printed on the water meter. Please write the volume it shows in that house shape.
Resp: value=19734.6587 unit=kL
